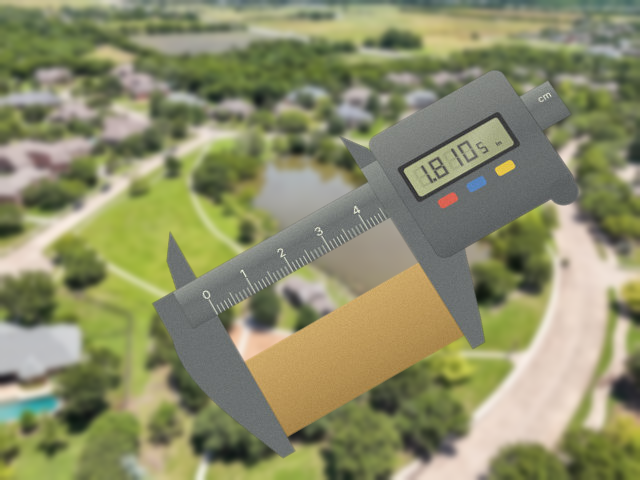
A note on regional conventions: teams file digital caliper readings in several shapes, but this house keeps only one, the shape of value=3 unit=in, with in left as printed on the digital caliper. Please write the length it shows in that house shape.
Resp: value=1.8105 unit=in
